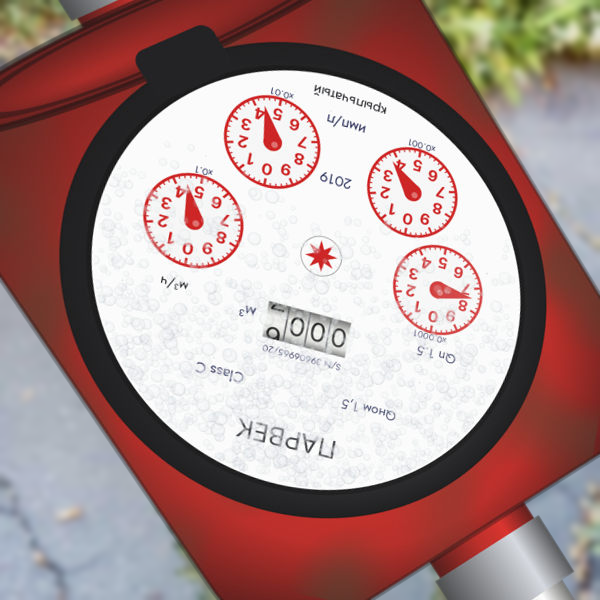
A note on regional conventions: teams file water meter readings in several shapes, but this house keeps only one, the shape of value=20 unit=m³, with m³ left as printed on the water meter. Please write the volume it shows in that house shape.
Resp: value=6.4437 unit=m³
